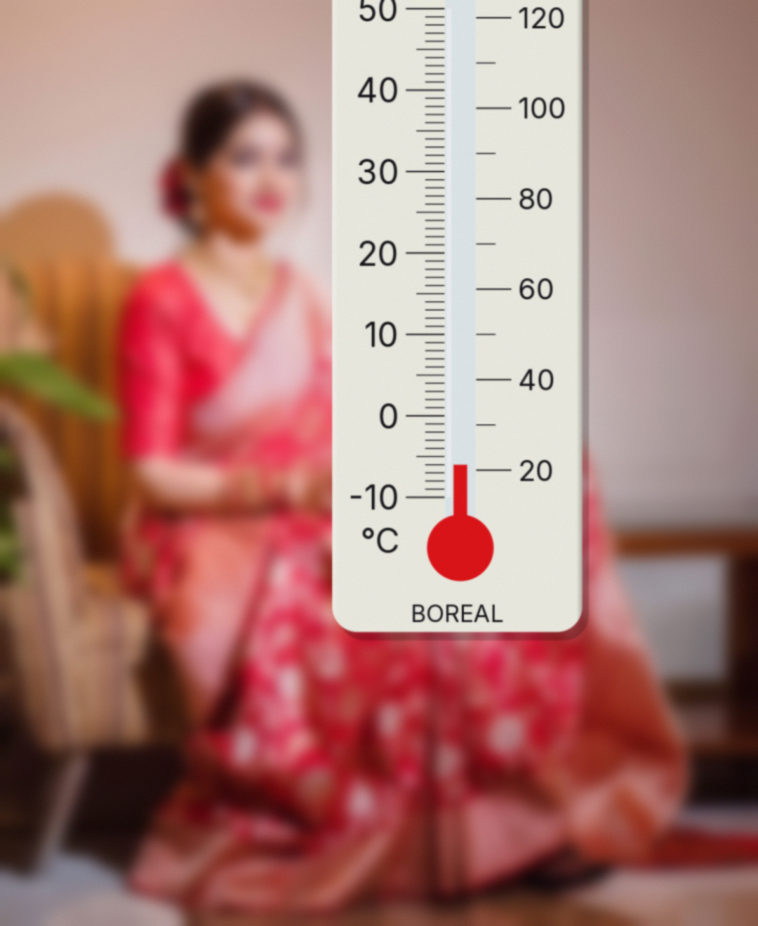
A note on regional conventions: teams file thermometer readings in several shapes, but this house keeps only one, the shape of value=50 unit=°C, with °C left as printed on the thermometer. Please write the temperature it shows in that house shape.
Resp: value=-6 unit=°C
